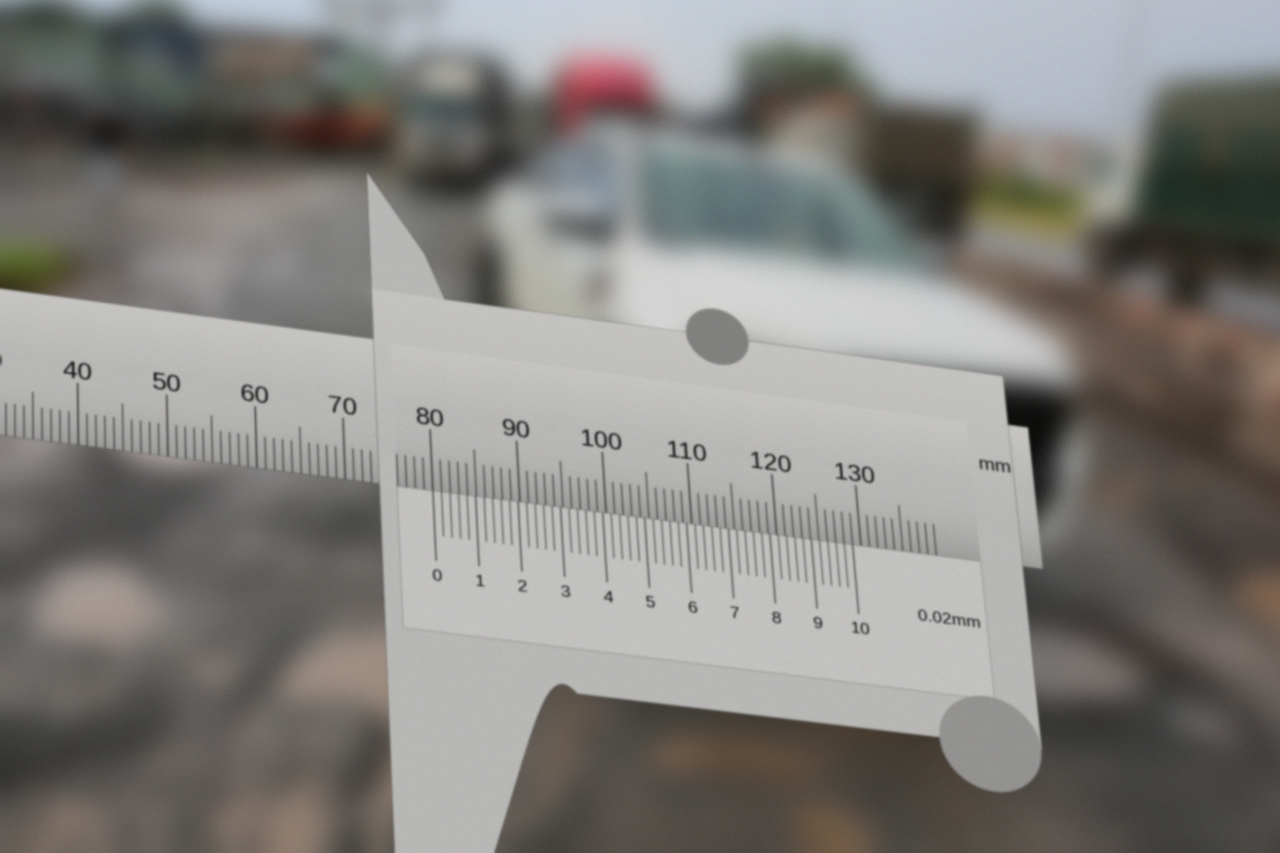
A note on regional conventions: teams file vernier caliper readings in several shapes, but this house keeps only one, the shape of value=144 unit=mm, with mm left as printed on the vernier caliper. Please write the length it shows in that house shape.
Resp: value=80.0 unit=mm
